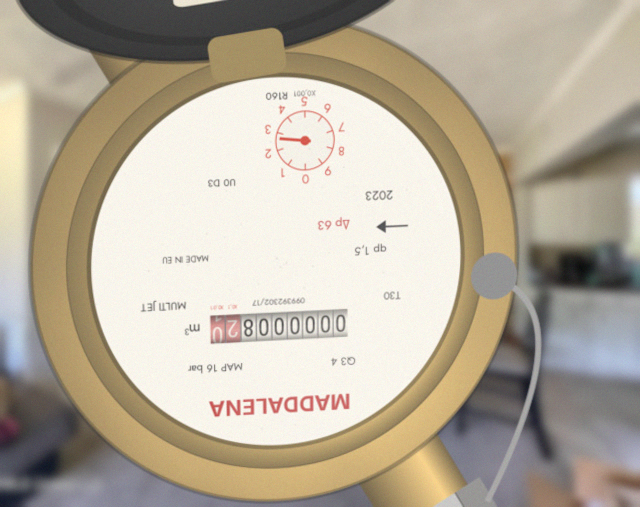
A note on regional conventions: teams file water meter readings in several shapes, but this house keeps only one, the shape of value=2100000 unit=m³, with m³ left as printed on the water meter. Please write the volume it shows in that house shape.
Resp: value=8.202 unit=m³
